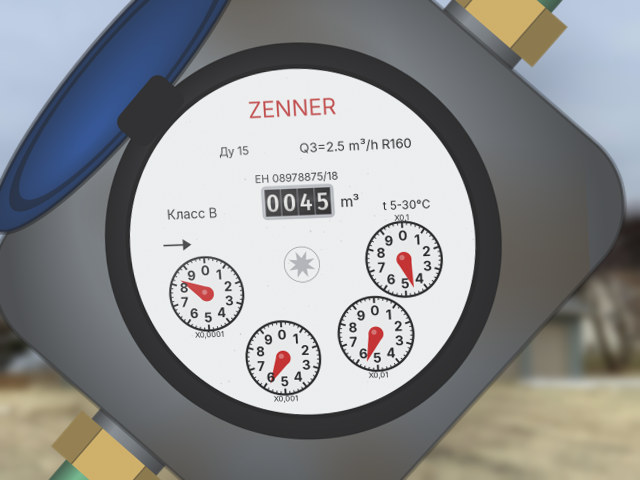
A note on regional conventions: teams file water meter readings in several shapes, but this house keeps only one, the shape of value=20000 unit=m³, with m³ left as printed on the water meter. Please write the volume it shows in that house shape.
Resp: value=45.4558 unit=m³
